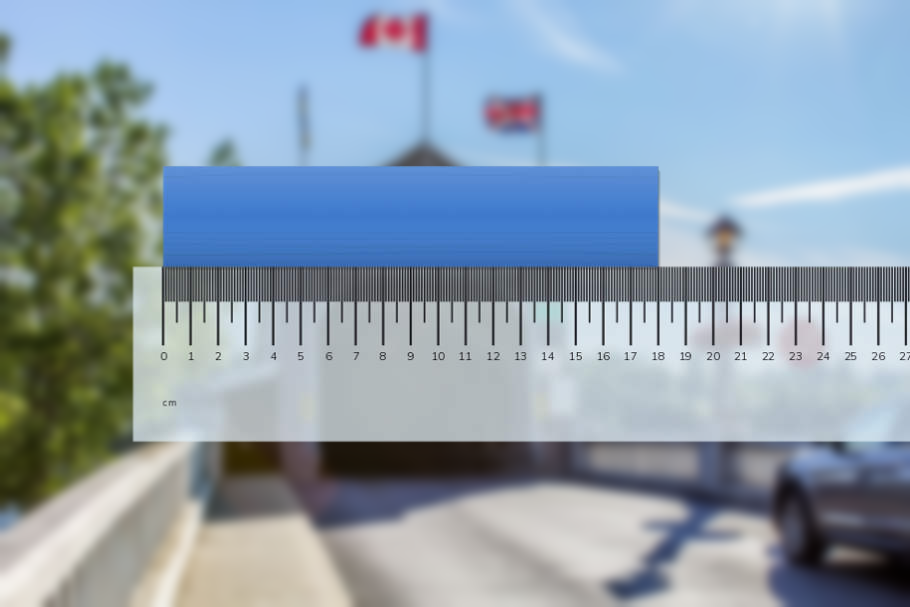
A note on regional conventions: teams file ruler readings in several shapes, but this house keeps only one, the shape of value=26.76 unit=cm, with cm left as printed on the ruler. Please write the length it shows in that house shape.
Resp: value=18 unit=cm
